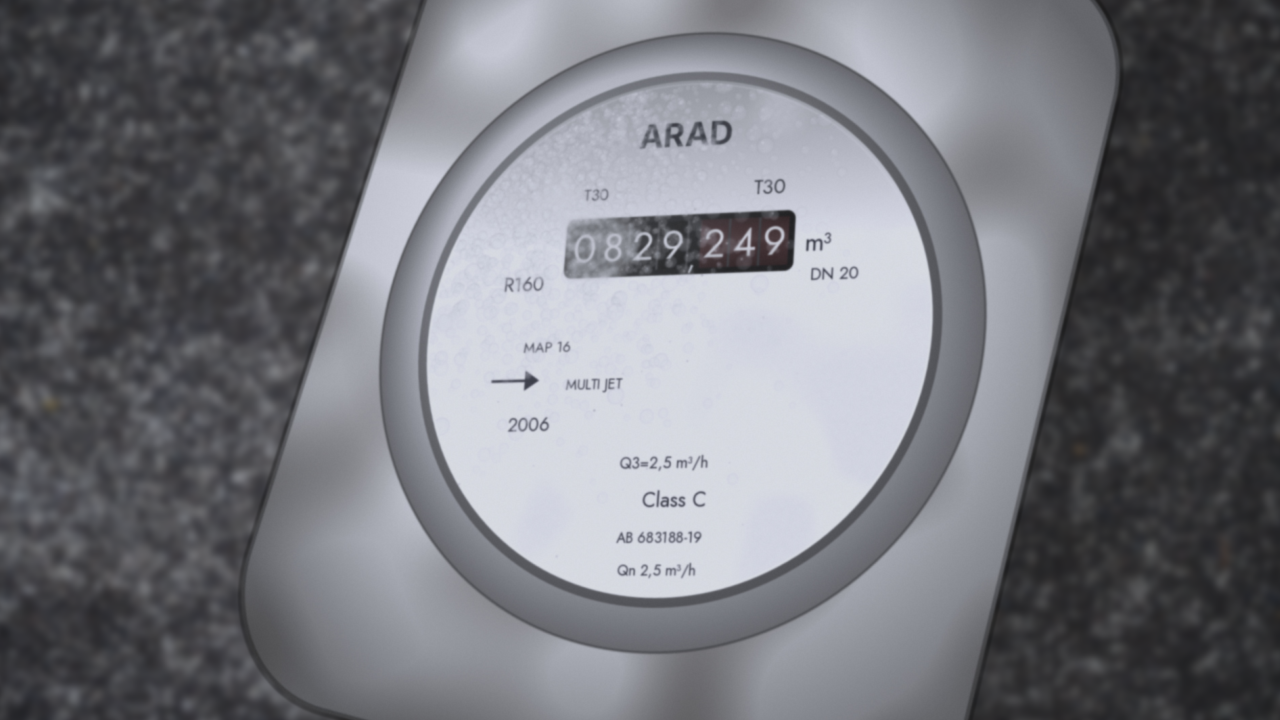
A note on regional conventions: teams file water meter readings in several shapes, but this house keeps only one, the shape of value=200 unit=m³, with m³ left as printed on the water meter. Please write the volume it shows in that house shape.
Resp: value=829.249 unit=m³
